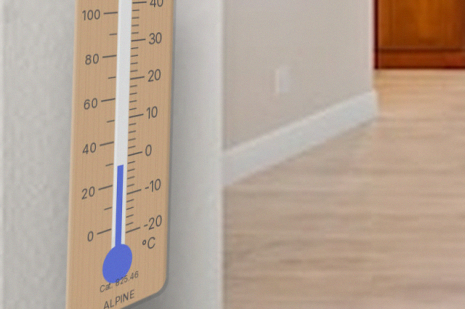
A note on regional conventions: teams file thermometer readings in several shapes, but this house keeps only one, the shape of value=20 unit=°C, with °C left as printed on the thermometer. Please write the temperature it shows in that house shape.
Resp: value=-2 unit=°C
